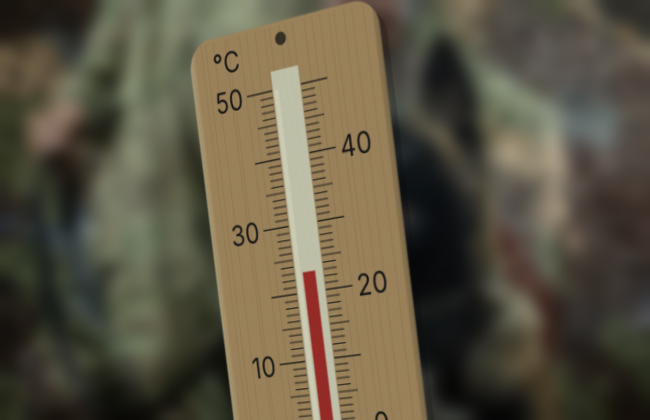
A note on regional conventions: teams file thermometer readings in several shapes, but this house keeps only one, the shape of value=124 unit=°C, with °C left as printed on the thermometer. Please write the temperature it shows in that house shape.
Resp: value=23 unit=°C
